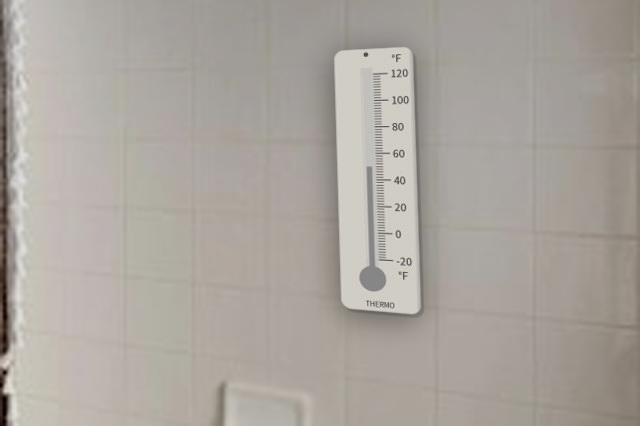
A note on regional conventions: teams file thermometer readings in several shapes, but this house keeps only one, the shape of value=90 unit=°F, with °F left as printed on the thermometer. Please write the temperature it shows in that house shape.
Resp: value=50 unit=°F
